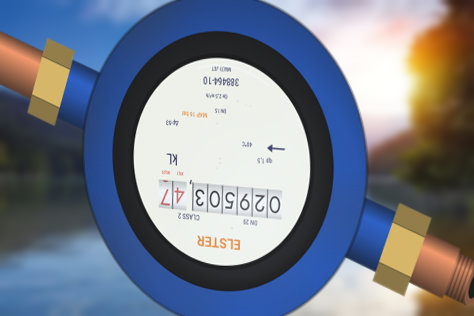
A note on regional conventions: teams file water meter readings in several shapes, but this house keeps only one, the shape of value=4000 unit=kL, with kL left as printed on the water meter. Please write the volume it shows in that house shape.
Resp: value=29503.47 unit=kL
